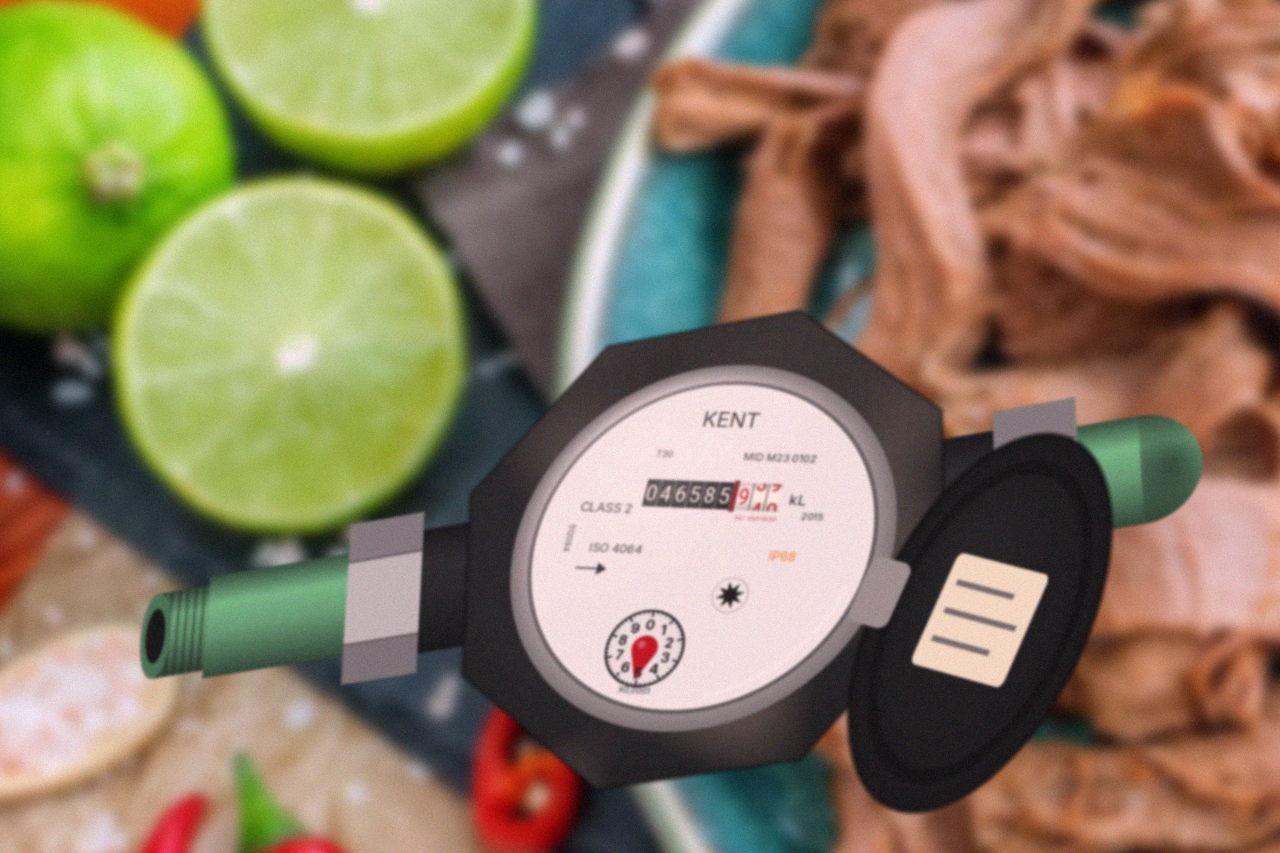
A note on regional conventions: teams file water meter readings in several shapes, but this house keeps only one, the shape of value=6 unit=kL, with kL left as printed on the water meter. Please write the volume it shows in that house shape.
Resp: value=46585.9395 unit=kL
